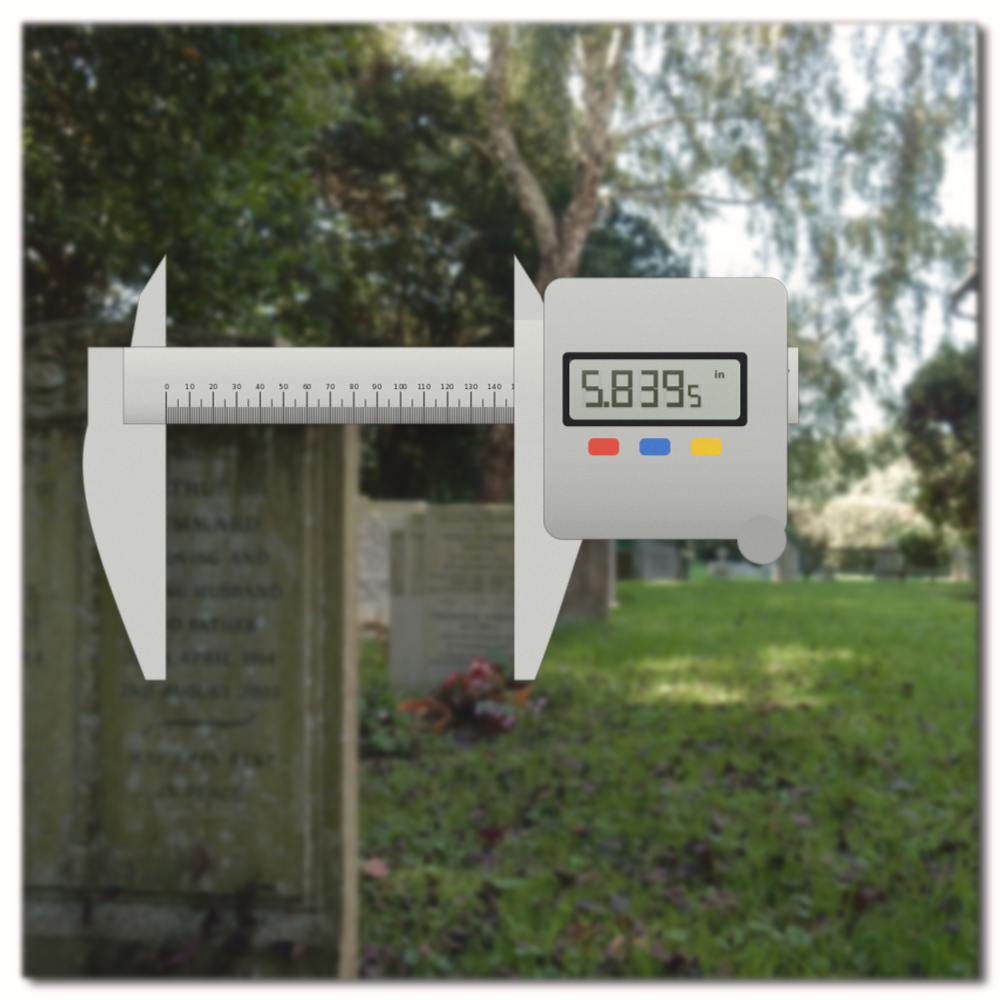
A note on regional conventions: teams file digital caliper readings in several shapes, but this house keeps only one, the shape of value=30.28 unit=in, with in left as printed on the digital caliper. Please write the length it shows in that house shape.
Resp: value=5.8395 unit=in
